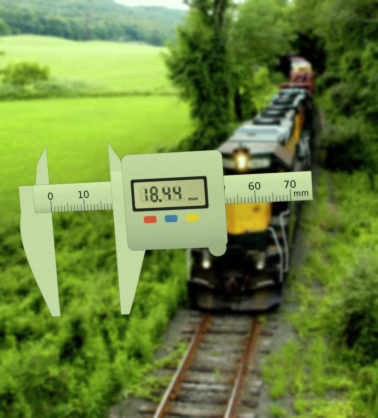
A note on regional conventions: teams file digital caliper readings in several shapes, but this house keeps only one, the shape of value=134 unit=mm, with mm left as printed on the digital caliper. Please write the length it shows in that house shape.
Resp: value=18.44 unit=mm
